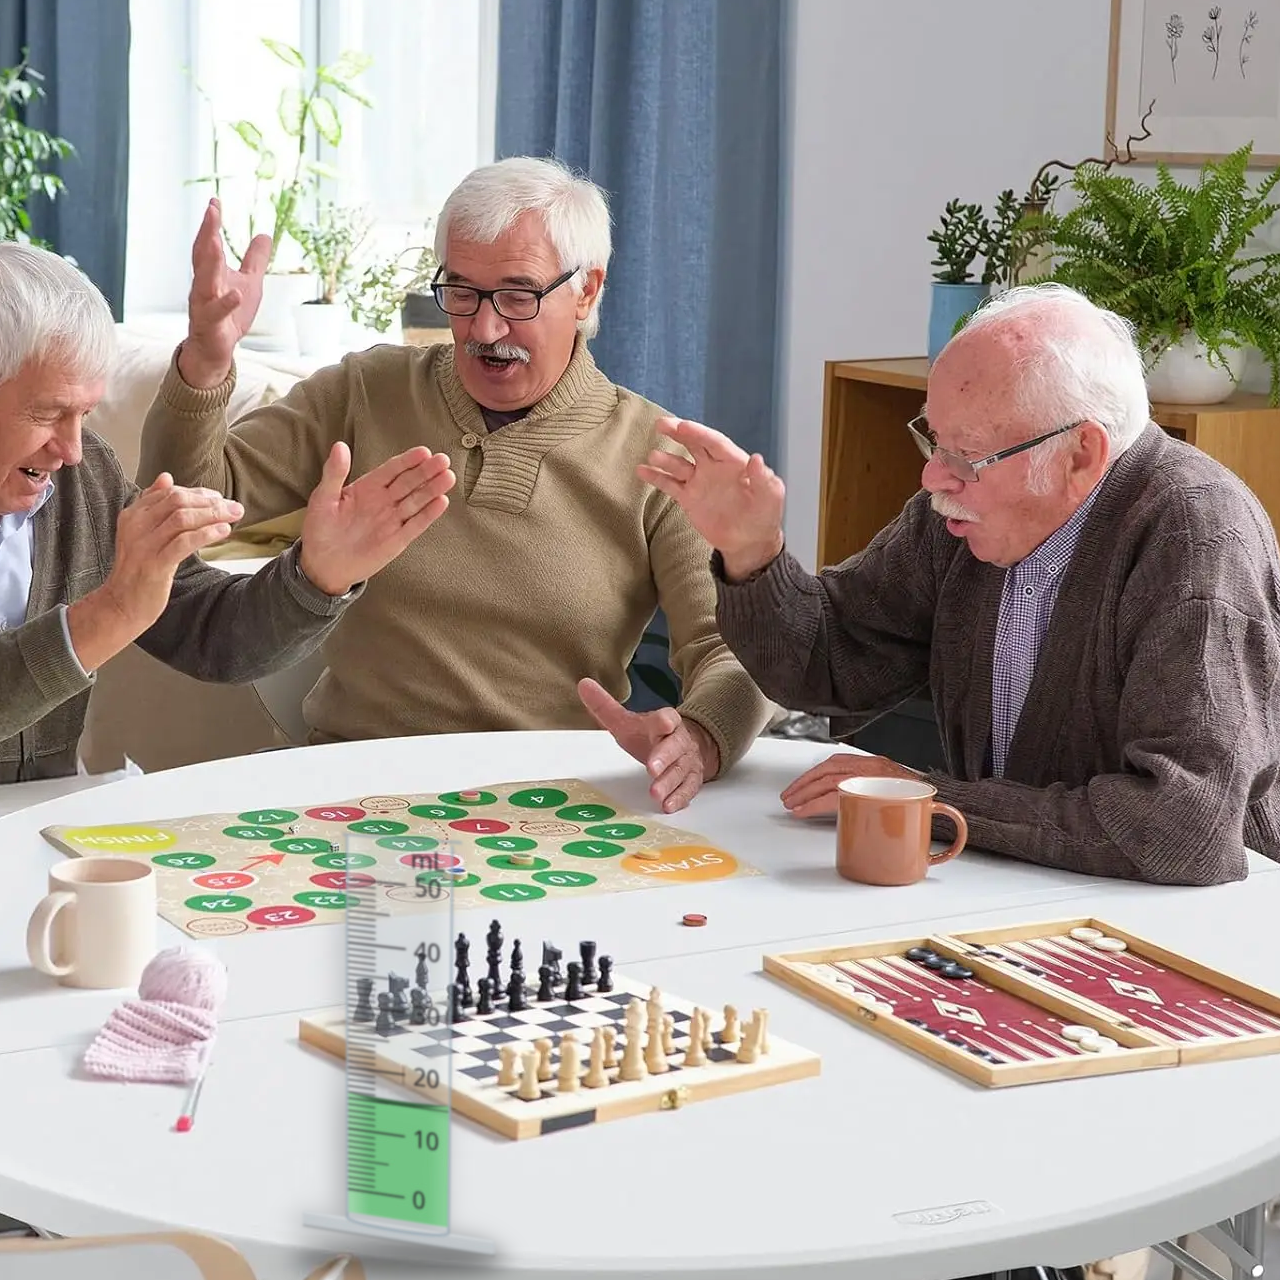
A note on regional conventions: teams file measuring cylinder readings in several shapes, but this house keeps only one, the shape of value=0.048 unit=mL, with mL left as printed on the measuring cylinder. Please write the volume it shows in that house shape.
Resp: value=15 unit=mL
